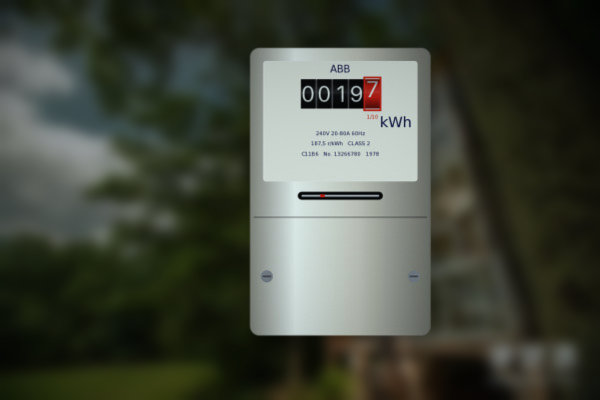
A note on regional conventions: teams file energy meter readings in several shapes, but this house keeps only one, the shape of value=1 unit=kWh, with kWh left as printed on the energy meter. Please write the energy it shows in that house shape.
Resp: value=19.7 unit=kWh
